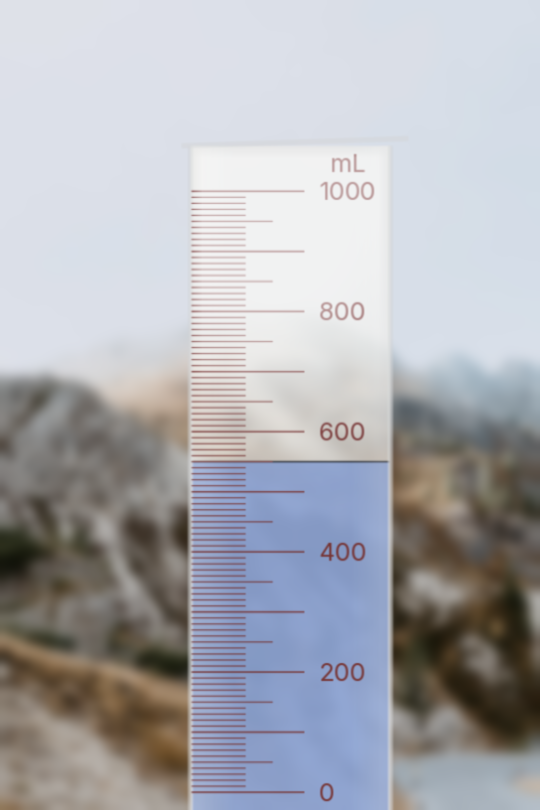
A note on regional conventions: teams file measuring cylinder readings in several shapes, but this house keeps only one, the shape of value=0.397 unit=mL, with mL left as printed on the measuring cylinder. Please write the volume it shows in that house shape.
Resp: value=550 unit=mL
